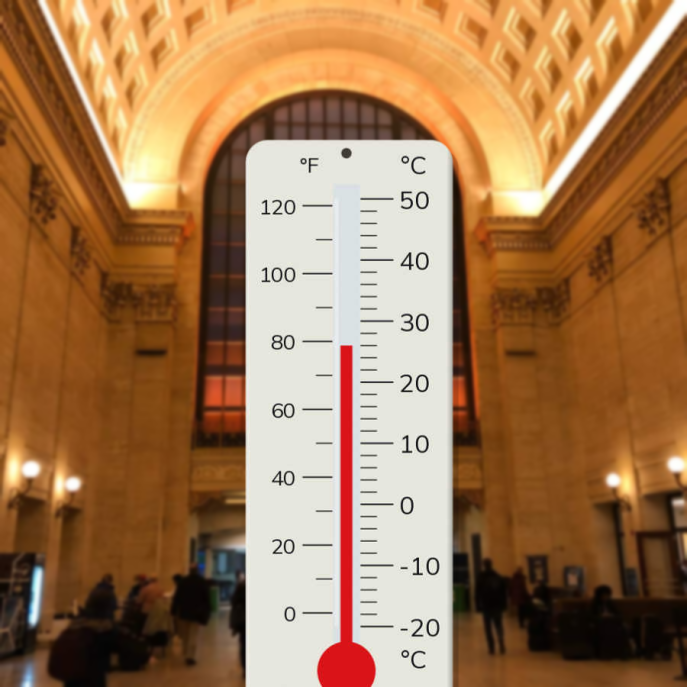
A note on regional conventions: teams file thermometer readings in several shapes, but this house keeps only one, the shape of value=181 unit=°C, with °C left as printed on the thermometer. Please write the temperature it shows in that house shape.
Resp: value=26 unit=°C
